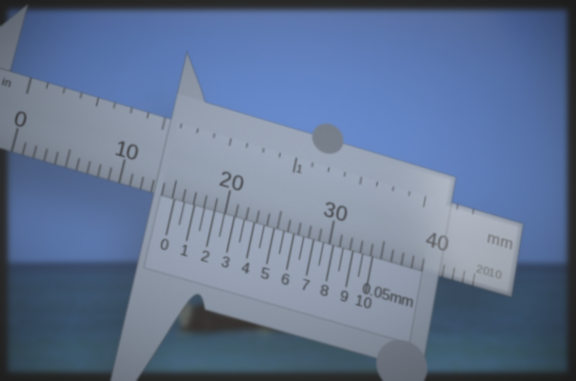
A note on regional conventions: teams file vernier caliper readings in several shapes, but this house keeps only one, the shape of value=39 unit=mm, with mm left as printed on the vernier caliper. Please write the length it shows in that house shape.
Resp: value=15.2 unit=mm
